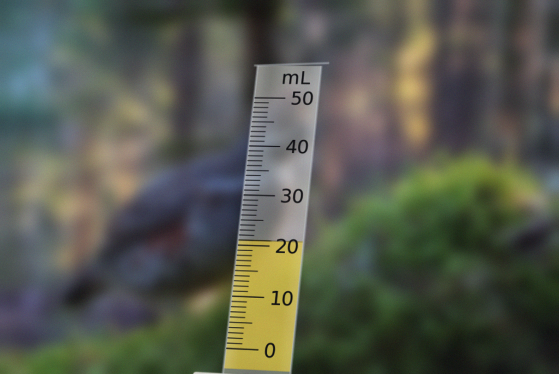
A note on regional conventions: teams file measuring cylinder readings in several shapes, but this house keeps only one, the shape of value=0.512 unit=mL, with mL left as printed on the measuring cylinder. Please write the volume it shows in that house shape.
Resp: value=21 unit=mL
